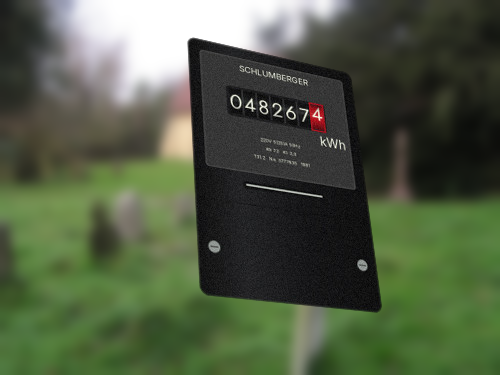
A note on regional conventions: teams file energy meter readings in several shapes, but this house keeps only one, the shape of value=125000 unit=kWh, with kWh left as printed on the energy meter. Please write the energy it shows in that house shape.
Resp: value=48267.4 unit=kWh
